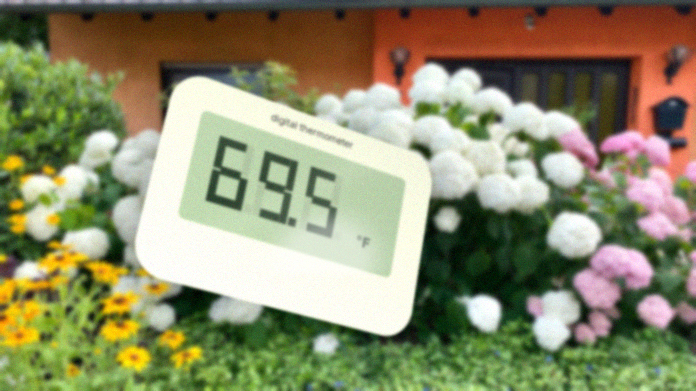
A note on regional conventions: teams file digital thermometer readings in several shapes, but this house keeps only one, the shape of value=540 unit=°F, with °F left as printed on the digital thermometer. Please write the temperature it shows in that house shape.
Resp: value=69.5 unit=°F
